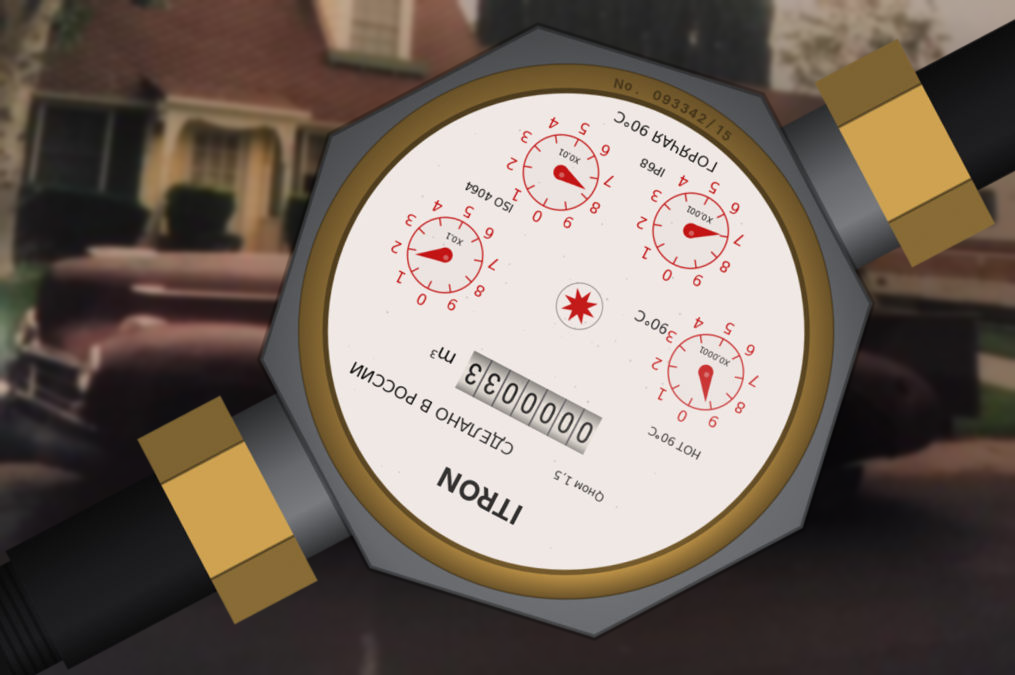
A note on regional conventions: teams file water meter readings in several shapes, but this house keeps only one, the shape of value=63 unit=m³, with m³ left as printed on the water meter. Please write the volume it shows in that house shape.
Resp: value=33.1769 unit=m³
